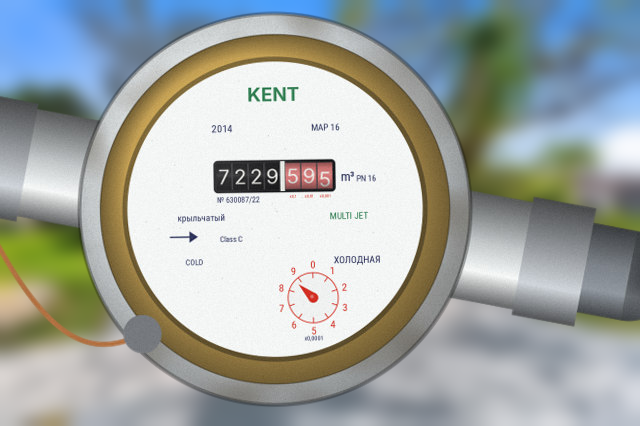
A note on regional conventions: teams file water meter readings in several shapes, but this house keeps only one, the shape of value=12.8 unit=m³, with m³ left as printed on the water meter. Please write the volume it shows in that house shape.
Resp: value=7229.5948 unit=m³
